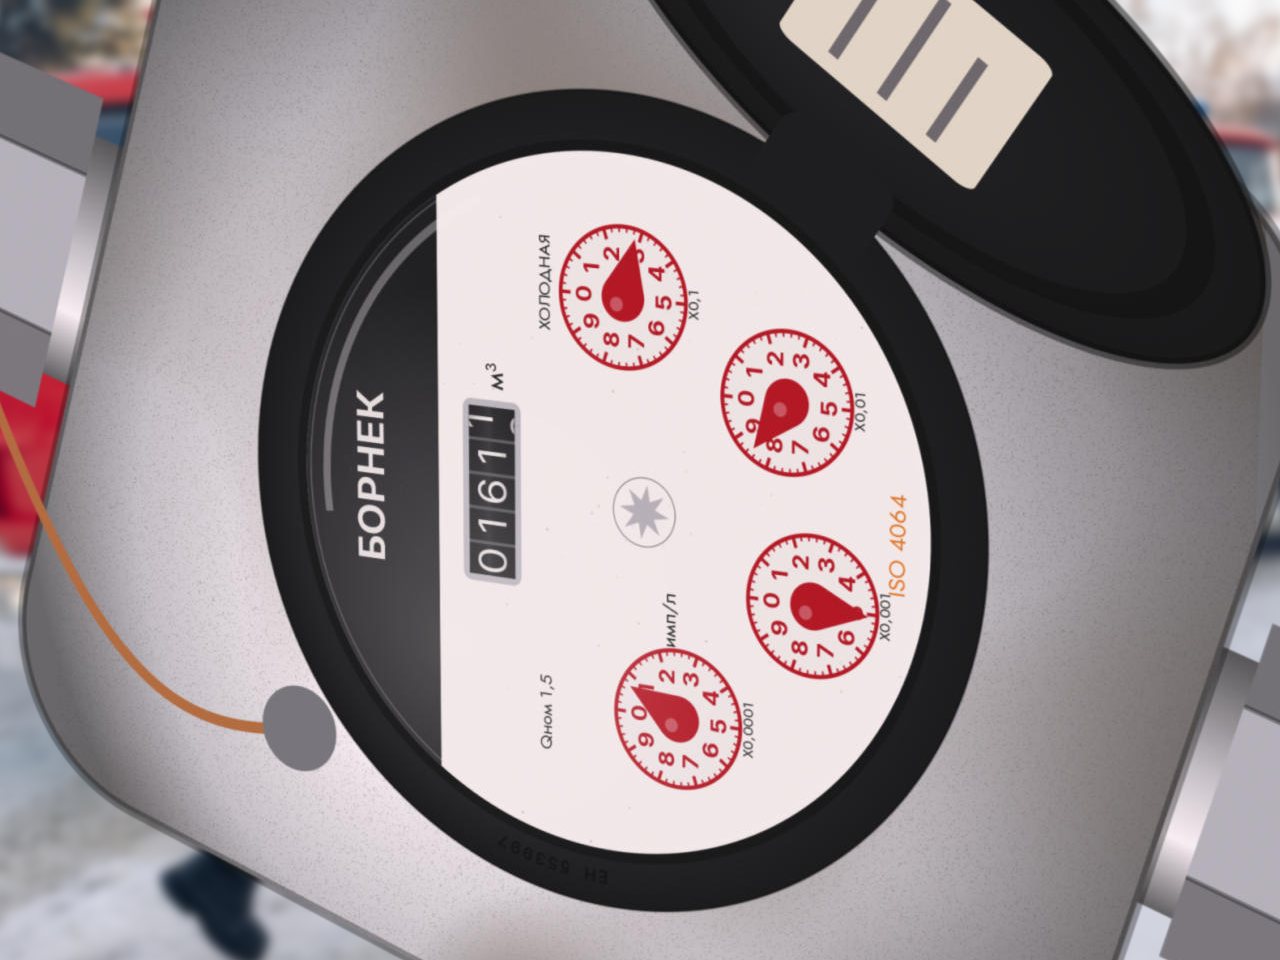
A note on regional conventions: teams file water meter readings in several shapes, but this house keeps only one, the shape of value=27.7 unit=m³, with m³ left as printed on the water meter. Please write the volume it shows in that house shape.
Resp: value=1611.2850 unit=m³
